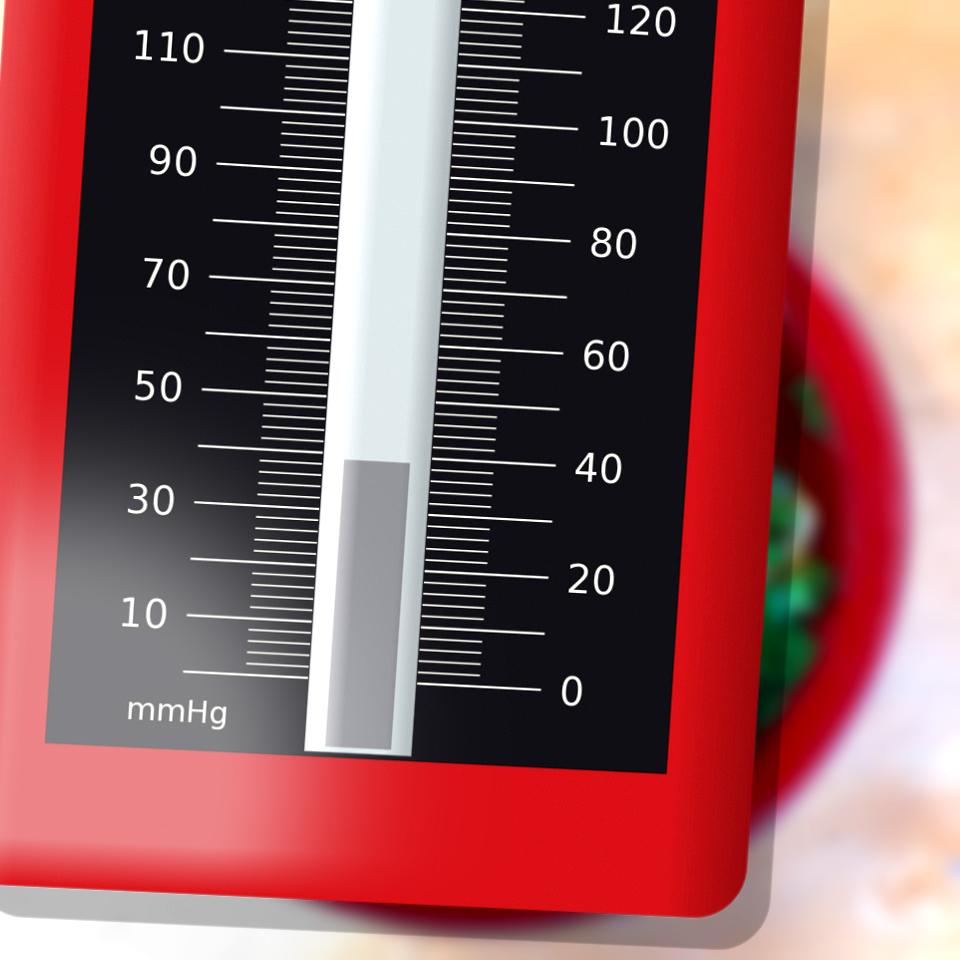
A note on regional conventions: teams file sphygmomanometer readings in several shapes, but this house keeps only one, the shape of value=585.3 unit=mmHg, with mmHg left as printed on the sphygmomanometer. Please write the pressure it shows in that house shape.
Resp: value=39 unit=mmHg
